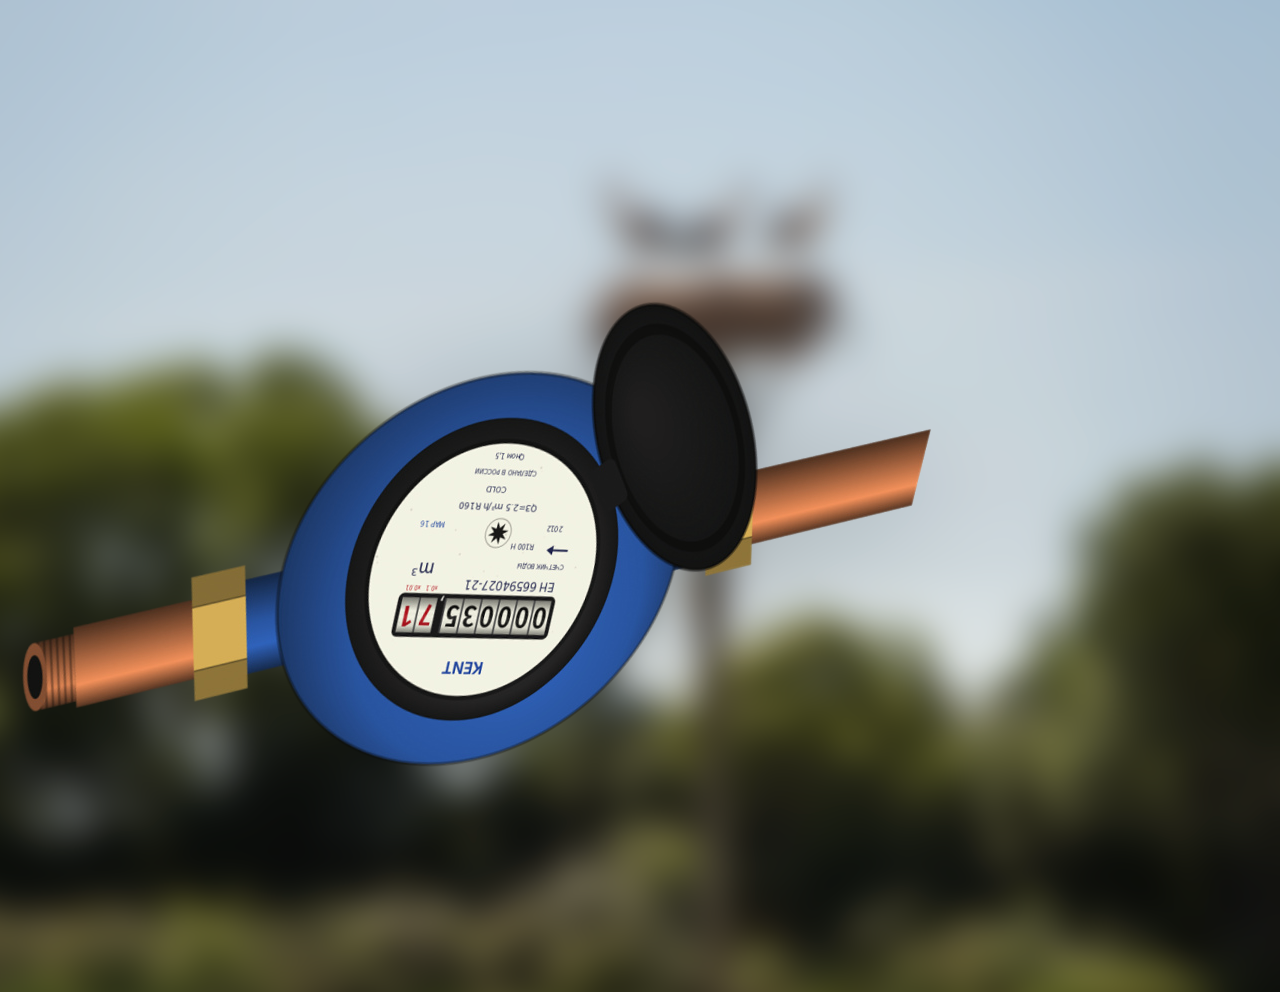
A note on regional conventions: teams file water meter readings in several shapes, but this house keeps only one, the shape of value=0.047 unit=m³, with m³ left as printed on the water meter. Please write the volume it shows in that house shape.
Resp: value=35.71 unit=m³
